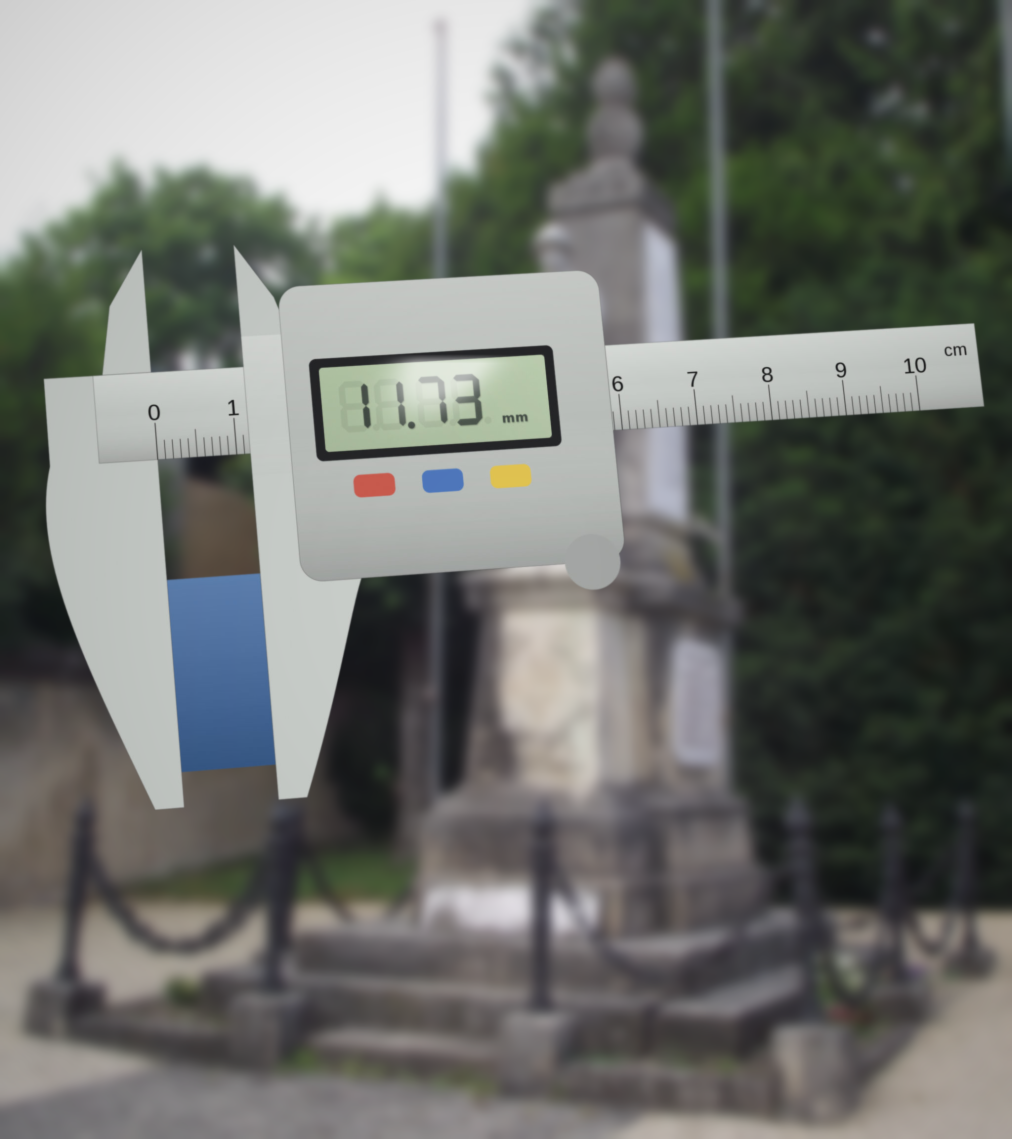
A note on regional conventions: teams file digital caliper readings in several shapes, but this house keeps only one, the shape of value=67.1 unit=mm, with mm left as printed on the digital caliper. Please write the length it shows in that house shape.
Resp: value=11.73 unit=mm
